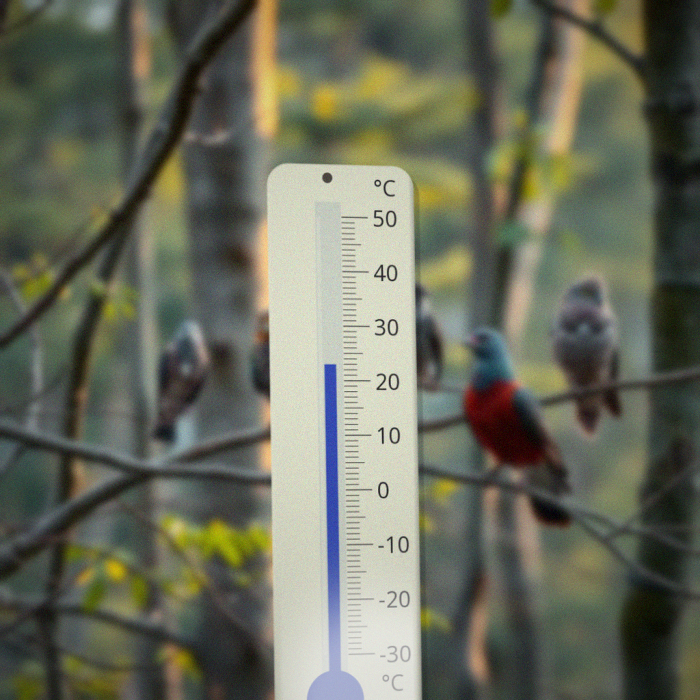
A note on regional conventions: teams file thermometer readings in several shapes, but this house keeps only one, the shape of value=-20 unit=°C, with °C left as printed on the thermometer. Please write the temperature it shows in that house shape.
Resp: value=23 unit=°C
